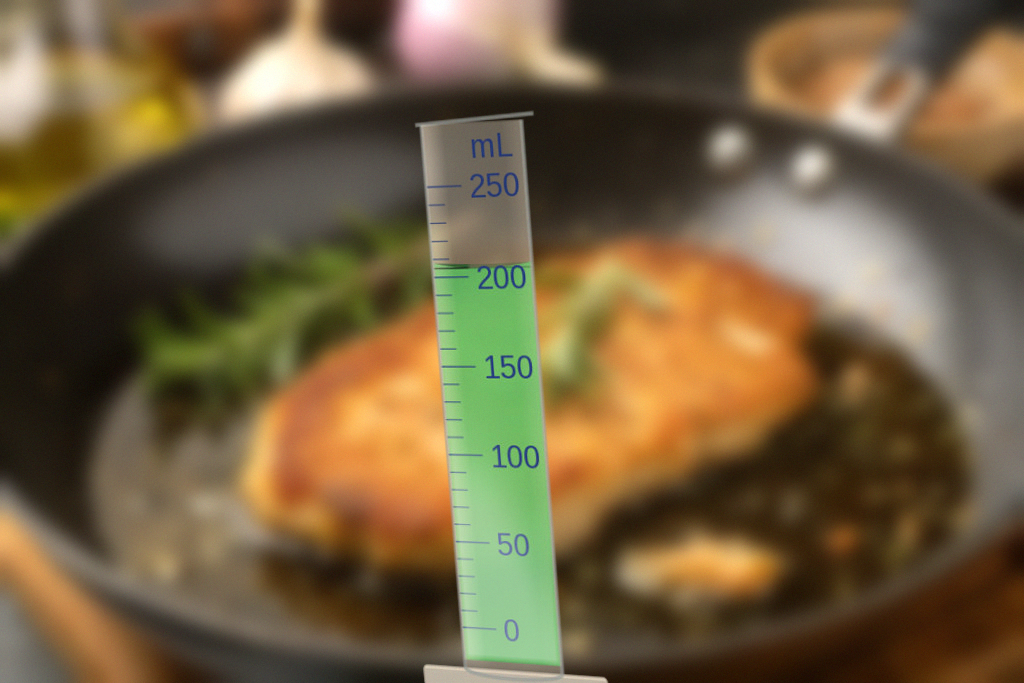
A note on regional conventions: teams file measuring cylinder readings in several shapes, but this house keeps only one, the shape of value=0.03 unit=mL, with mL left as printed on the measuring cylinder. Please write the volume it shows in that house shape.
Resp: value=205 unit=mL
